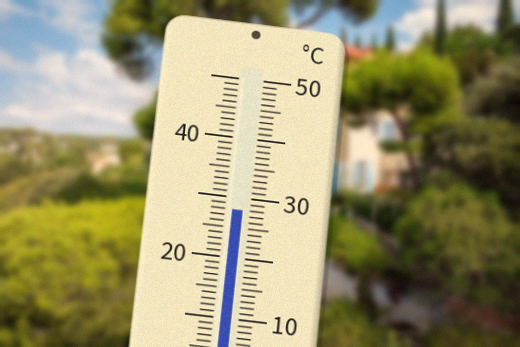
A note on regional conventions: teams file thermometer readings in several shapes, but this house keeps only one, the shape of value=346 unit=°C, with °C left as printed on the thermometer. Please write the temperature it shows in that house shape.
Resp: value=28 unit=°C
